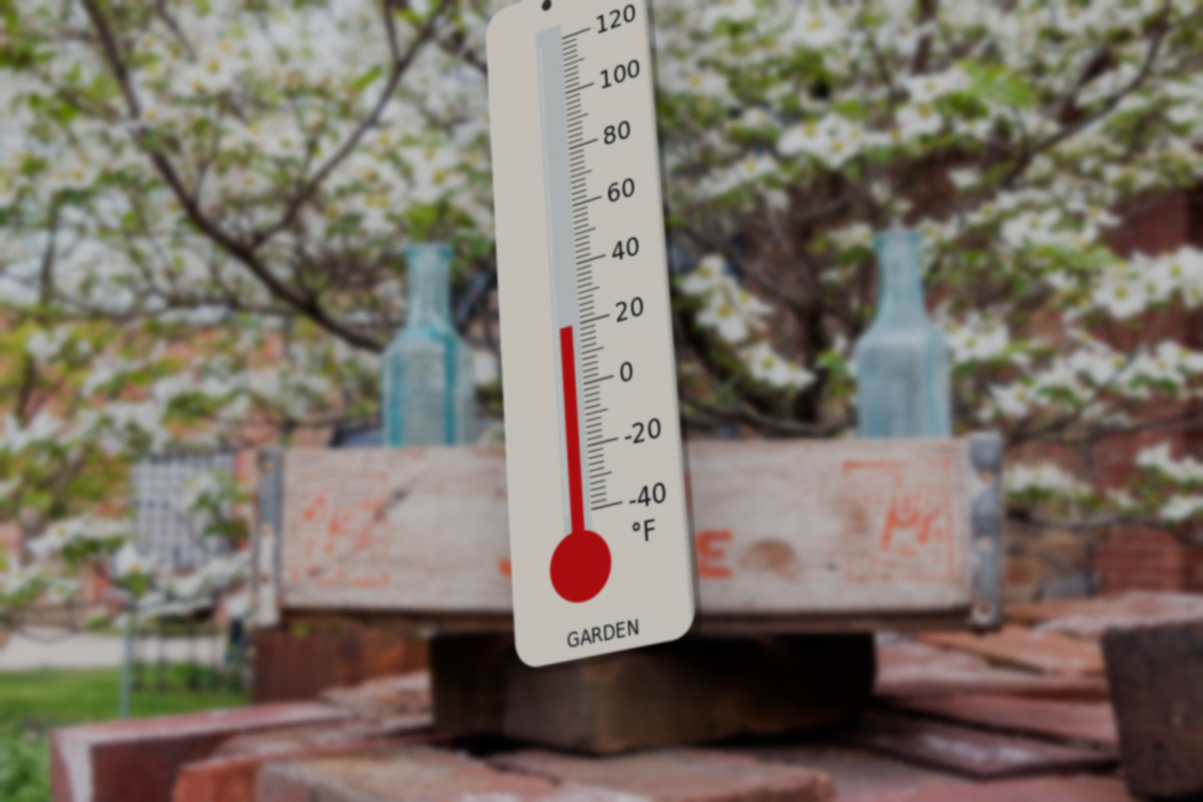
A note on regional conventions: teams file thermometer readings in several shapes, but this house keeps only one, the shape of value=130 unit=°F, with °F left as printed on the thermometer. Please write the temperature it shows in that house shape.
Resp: value=20 unit=°F
